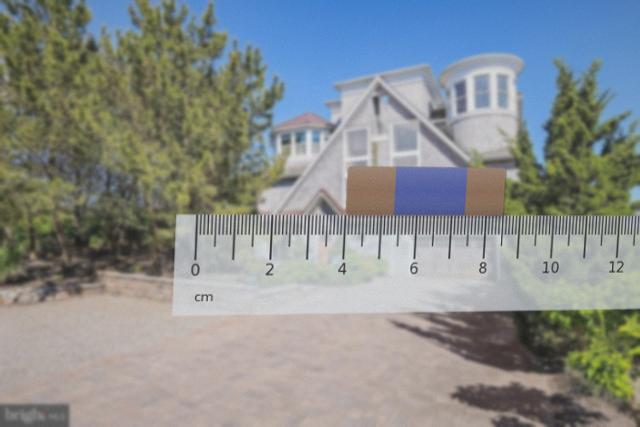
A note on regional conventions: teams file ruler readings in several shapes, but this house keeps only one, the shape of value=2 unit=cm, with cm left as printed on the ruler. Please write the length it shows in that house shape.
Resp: value=4.5 unit=cm
